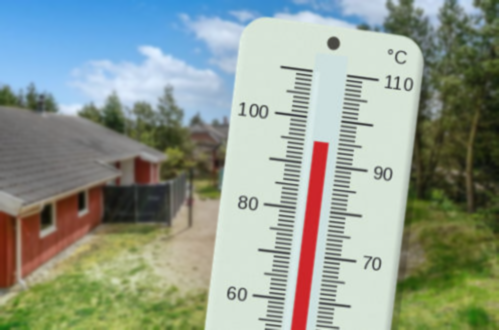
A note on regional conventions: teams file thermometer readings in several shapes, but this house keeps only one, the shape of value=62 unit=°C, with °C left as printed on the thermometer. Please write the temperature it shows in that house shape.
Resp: value=95 unit=°C
